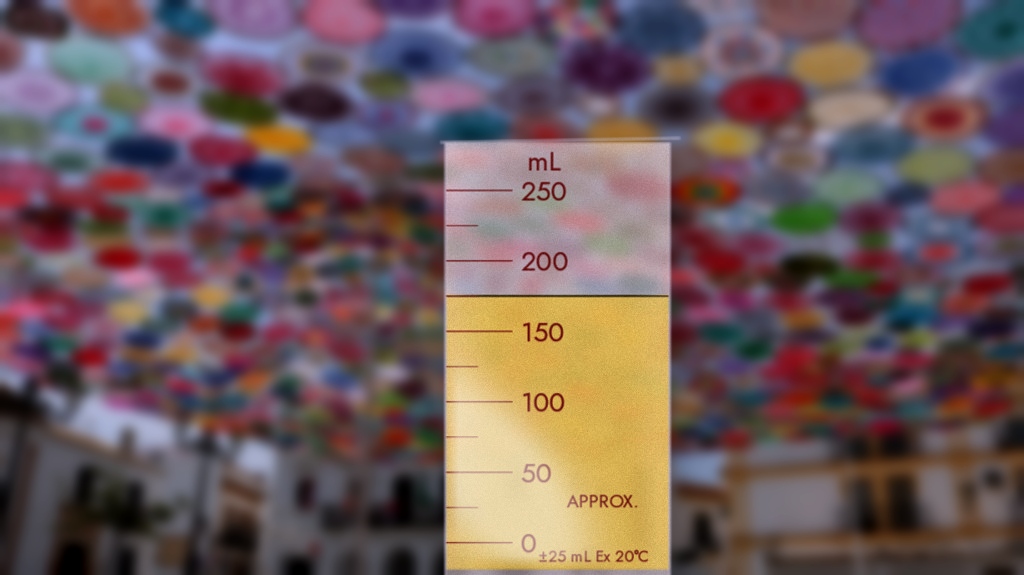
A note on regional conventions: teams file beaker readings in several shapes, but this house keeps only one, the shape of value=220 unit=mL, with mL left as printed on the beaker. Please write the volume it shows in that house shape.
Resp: value=175 unit=mL
